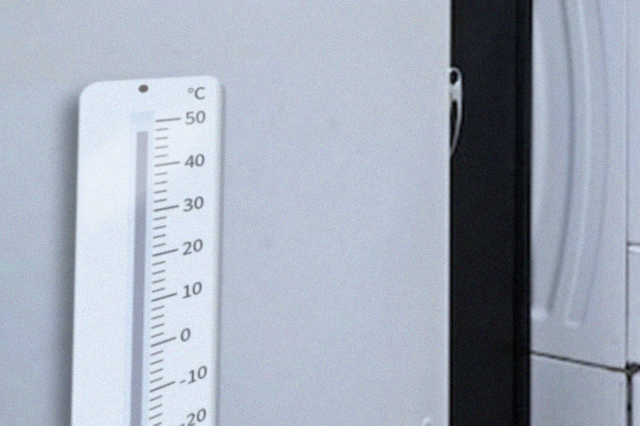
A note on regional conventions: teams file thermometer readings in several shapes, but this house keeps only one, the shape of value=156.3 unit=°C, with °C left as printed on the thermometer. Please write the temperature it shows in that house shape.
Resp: value=48 unit=°C
